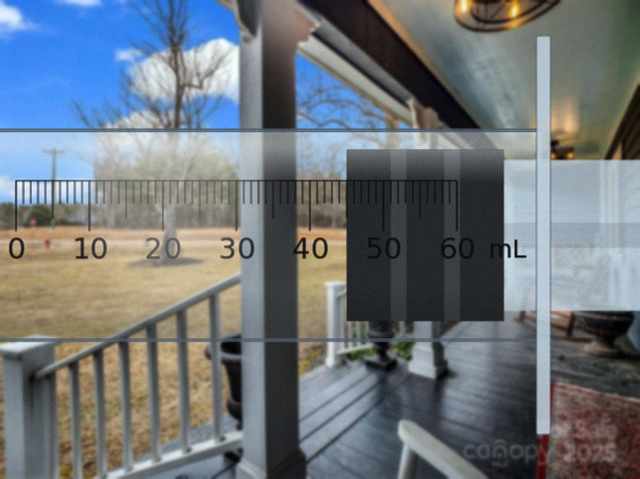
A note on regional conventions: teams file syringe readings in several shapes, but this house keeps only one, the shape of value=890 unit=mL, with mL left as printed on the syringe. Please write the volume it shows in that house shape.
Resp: value=45 unit=mL
